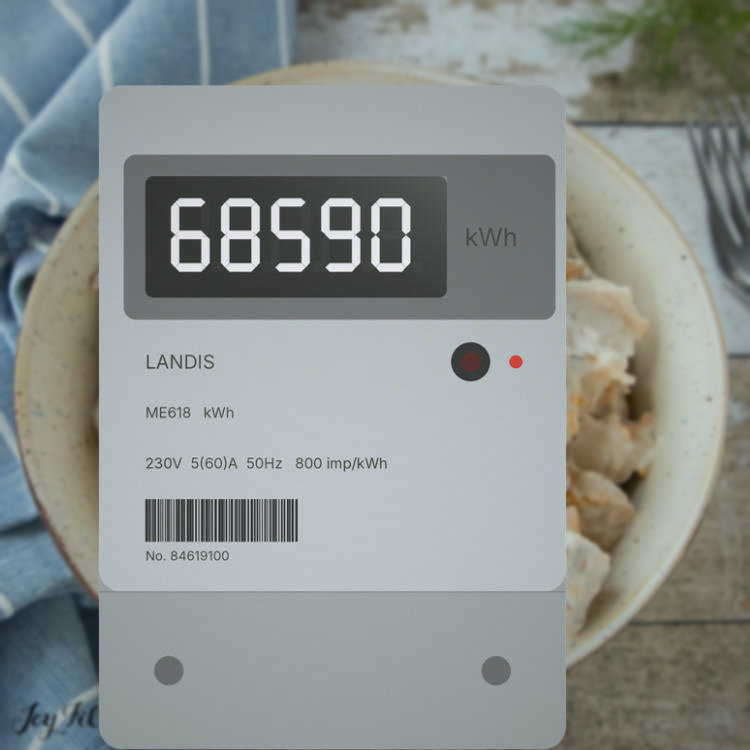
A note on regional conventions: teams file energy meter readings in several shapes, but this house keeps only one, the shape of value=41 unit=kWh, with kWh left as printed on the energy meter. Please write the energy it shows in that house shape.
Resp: value=68590 unit=kWh
